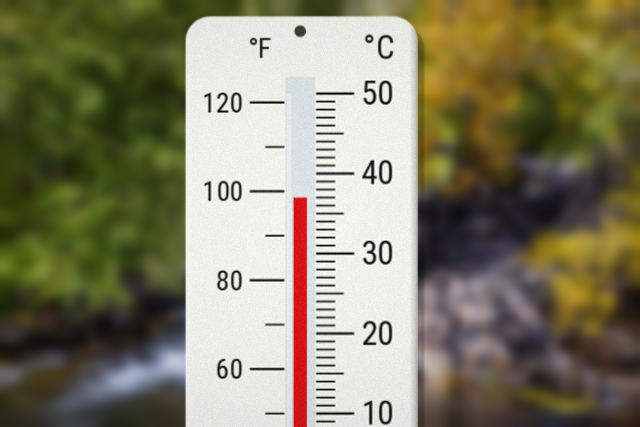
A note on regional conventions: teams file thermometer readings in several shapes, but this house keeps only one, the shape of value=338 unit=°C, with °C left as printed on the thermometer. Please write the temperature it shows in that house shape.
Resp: value=37 unit=°C
